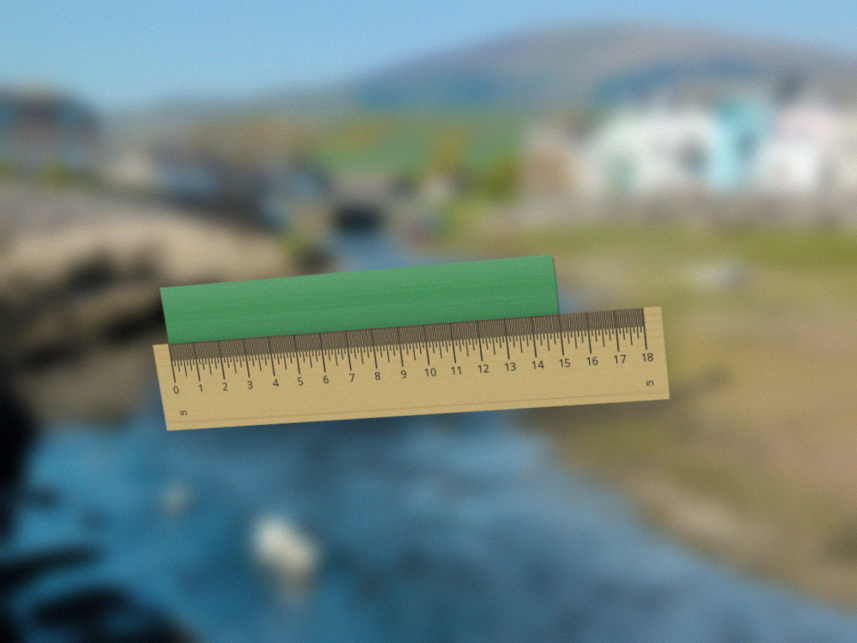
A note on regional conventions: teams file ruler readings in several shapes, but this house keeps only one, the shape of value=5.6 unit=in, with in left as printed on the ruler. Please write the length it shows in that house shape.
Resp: value=15 unit=in
